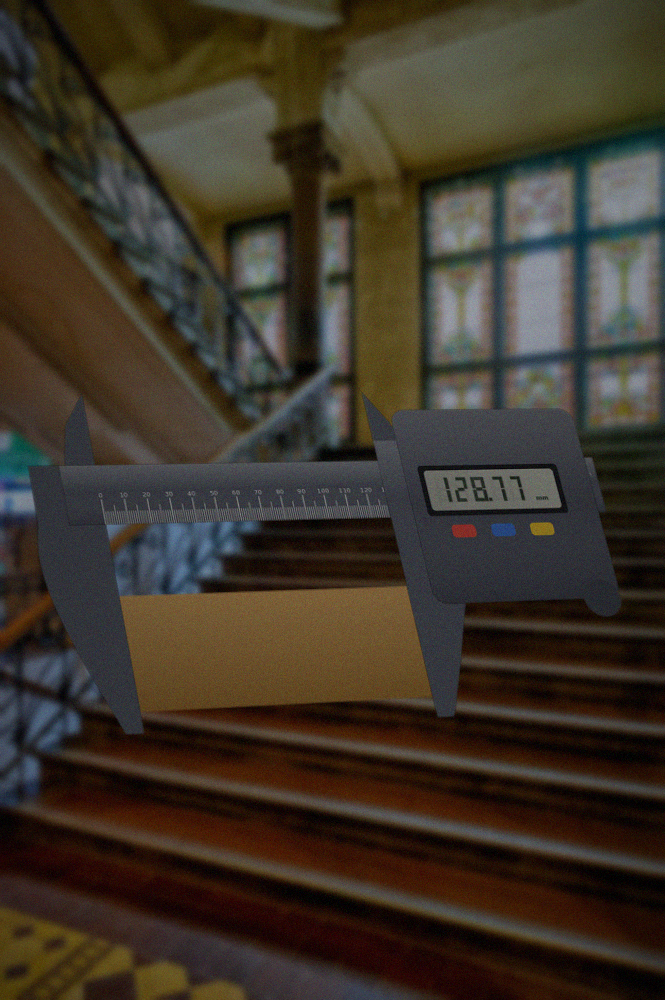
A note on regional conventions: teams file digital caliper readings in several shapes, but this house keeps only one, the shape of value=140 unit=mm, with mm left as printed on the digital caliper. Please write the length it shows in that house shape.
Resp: value=128.77 unit=mm
